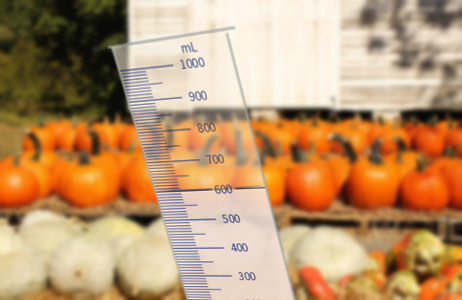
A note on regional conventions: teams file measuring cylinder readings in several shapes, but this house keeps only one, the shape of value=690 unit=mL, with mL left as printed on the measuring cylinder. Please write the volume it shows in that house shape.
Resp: value=600 unit=mL
